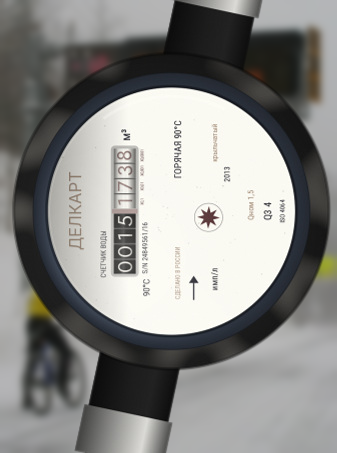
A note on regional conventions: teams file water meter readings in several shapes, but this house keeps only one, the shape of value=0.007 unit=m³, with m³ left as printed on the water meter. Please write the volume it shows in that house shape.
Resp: value=15.1738 unit=m³
